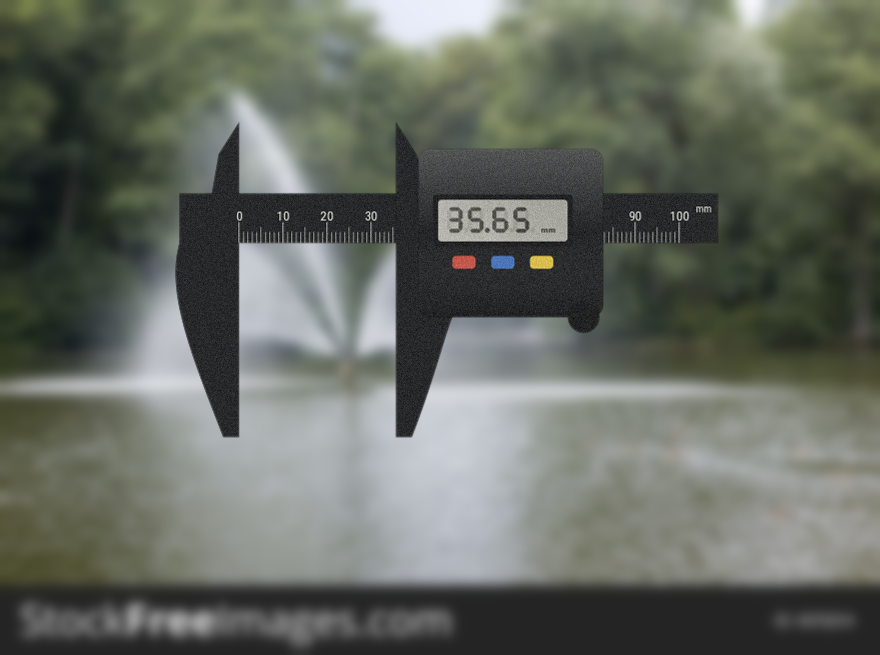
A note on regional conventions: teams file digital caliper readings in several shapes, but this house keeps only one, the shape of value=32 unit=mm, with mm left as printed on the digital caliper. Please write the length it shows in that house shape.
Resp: value=35.65 unit=mm
